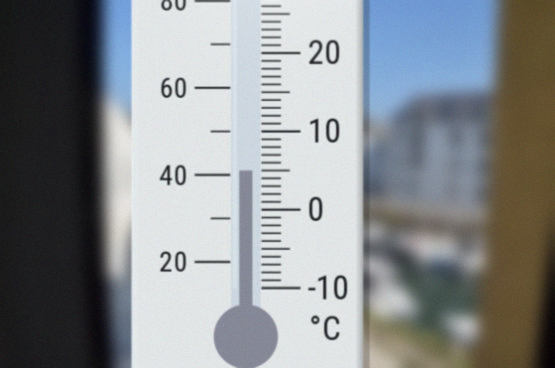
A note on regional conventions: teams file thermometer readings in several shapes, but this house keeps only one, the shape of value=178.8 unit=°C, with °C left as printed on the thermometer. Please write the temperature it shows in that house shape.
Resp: value=5 unit=°C
